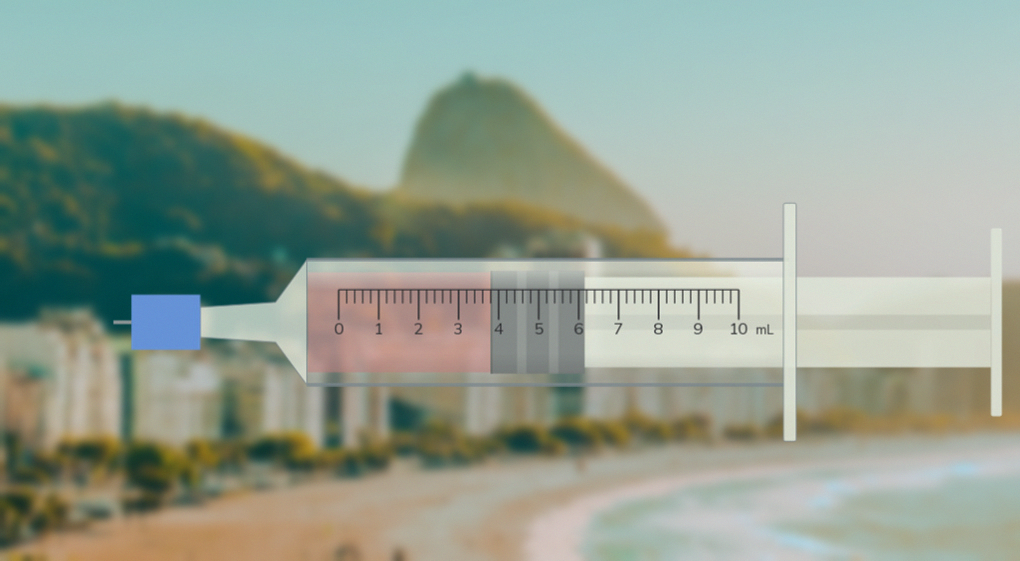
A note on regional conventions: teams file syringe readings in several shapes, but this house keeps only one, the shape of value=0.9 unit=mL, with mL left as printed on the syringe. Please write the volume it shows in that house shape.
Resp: value=3.8 unit=mL
